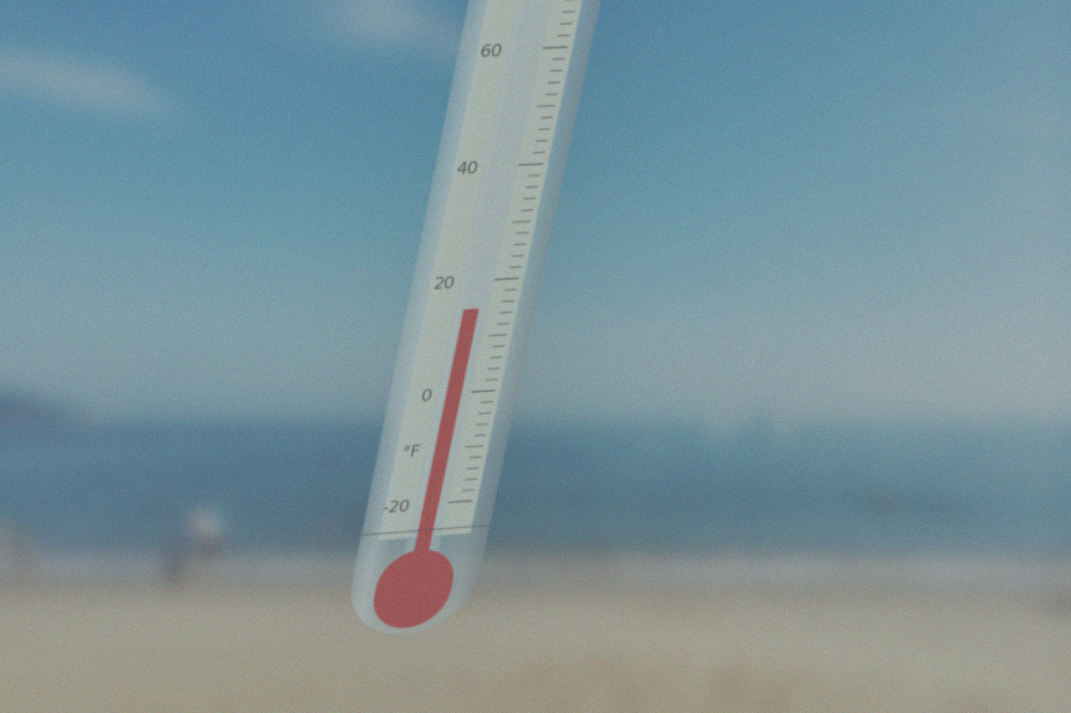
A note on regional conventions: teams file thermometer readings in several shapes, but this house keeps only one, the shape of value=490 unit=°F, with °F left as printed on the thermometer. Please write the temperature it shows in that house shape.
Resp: value=15 unit=°F
